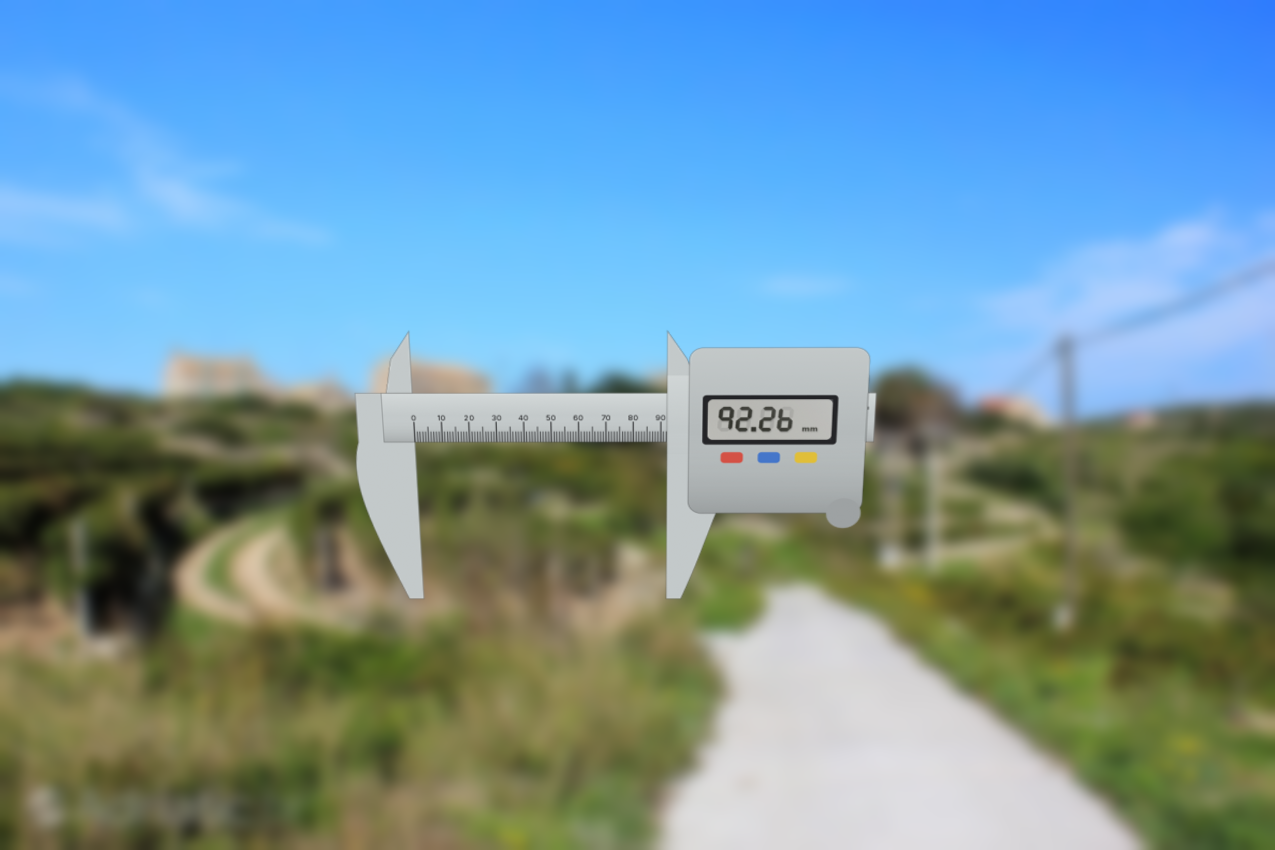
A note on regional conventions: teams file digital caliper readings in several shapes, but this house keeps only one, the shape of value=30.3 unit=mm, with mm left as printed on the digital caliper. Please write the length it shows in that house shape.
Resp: value=92.26 unit=mm
